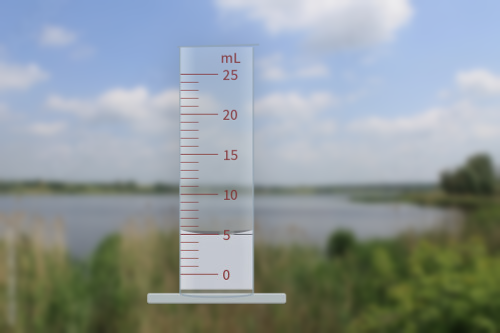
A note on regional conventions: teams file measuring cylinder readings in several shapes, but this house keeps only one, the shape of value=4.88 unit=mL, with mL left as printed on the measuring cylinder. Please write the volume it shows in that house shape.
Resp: value=5 unit=mL
